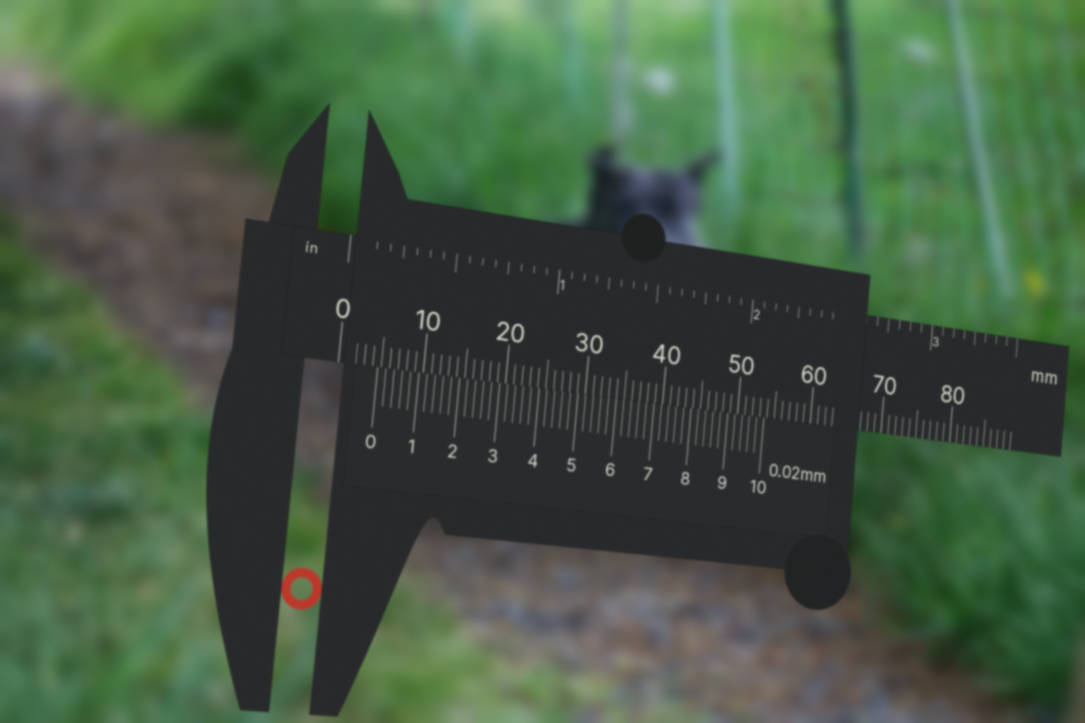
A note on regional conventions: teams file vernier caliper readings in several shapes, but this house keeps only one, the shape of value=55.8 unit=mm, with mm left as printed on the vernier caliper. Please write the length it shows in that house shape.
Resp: value=4.6 unit=mm
